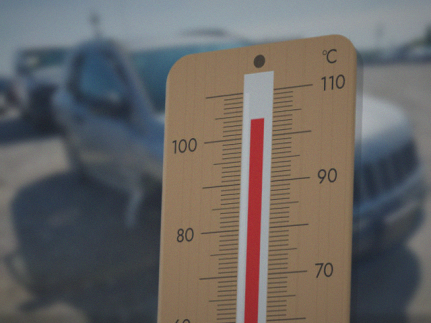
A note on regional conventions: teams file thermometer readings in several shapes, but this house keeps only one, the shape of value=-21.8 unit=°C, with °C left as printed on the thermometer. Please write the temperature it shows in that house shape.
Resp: value=104 unit=°C
